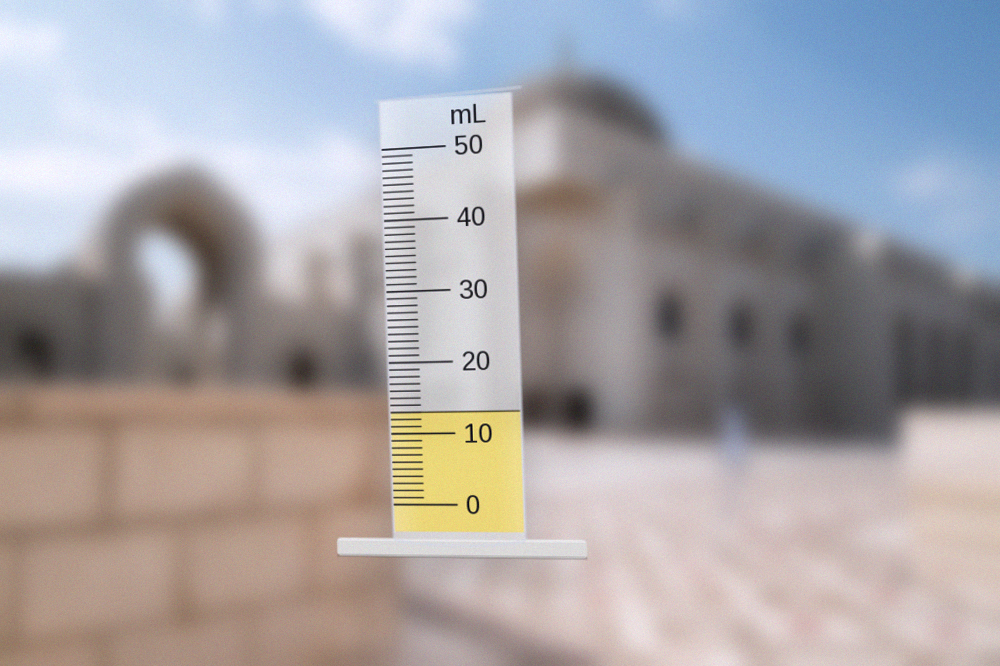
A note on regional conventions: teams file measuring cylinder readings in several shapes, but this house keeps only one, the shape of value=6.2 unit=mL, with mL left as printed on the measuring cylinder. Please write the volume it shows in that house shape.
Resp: value=13 unit=mL
